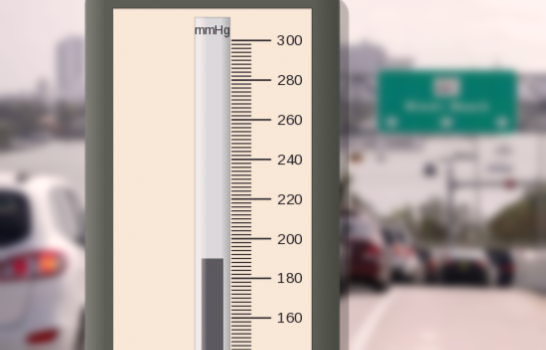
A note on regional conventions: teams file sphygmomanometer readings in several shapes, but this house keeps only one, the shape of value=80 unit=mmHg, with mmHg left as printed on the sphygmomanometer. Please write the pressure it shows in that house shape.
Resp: value=190 unit=mmHg
